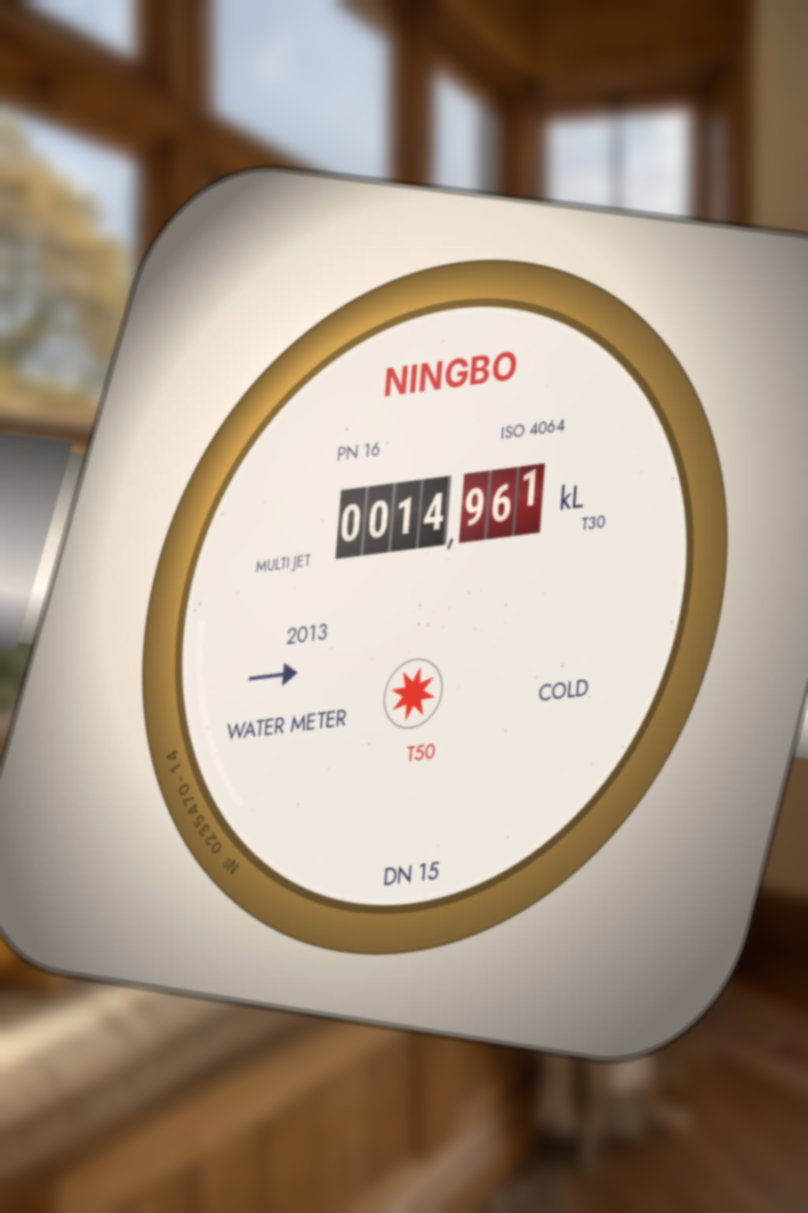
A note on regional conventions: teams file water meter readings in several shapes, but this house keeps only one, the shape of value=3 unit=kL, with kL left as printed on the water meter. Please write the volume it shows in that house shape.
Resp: value=14.961 unit=kL
